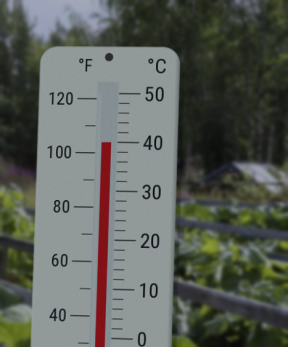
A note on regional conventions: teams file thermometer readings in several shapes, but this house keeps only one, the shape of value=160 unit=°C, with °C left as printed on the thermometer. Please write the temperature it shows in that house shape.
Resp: value=40 unit=°C
